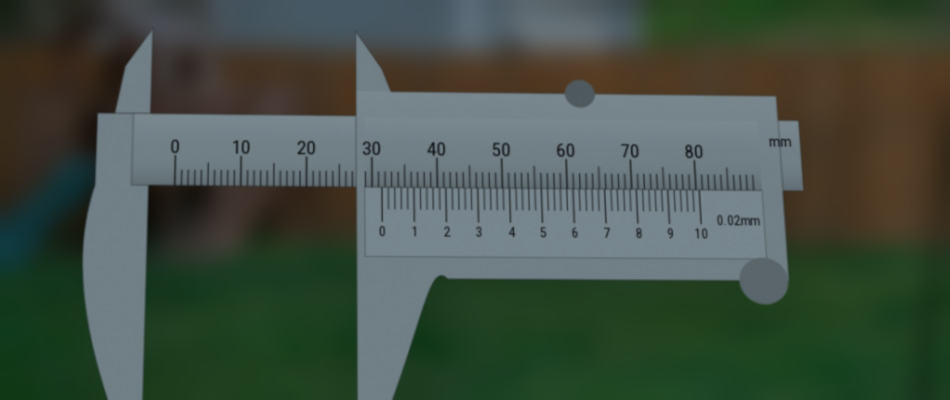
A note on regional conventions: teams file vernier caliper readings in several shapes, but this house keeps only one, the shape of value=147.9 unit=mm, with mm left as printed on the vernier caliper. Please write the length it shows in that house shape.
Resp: value=31.5 unit=mm
